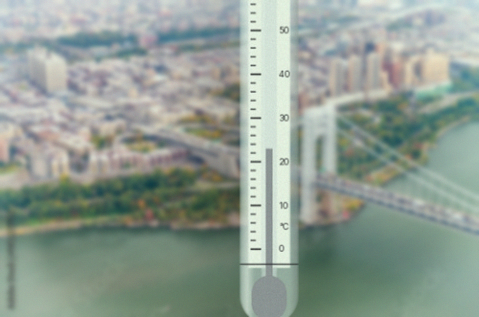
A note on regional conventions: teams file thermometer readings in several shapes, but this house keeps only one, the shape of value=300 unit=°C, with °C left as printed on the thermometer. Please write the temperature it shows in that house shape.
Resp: value=23 unit=°C
